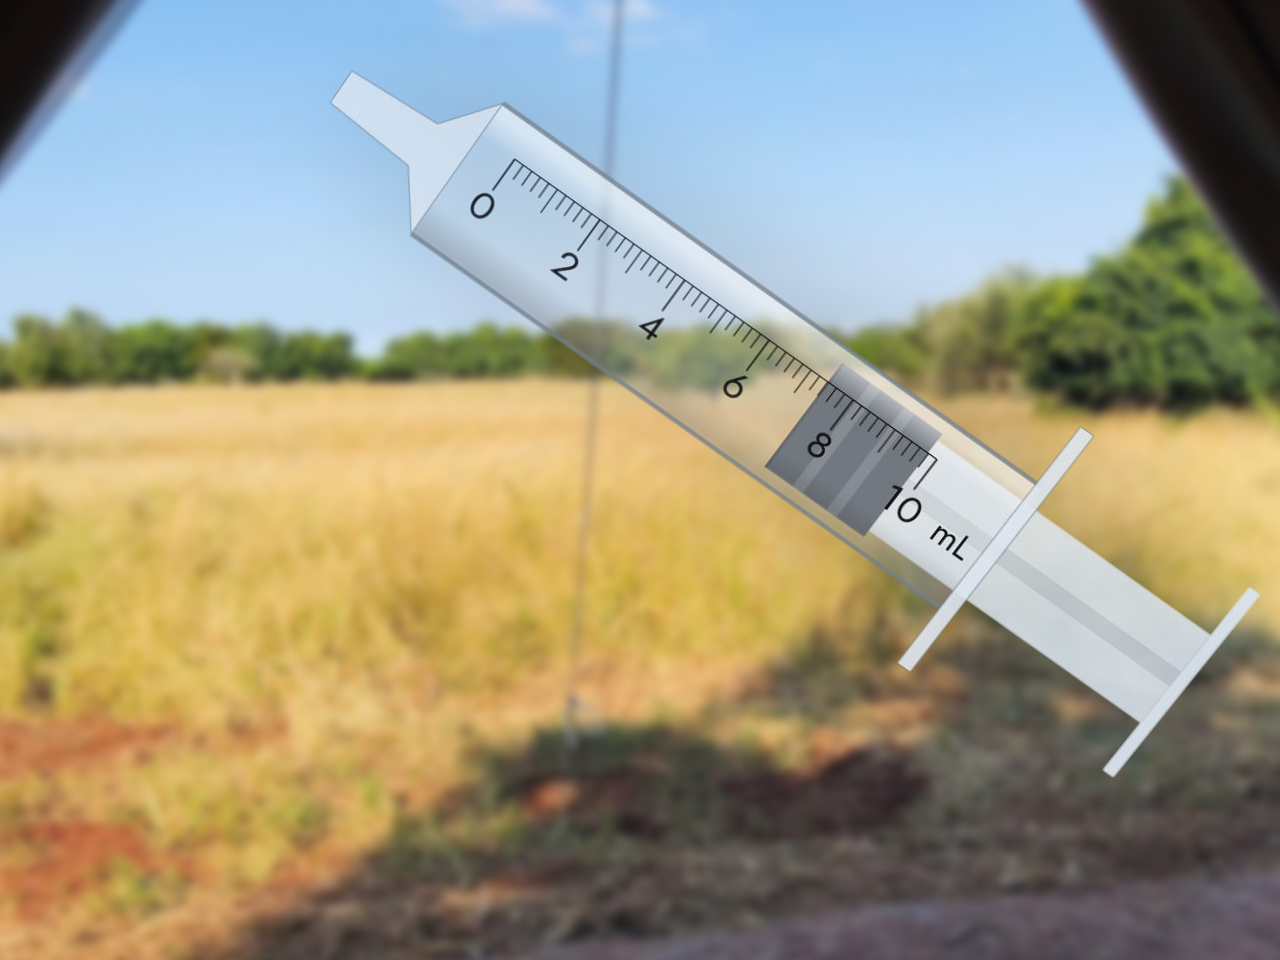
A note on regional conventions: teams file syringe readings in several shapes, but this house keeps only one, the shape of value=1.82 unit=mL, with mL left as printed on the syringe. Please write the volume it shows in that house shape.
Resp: value=7.4 unit=mL
